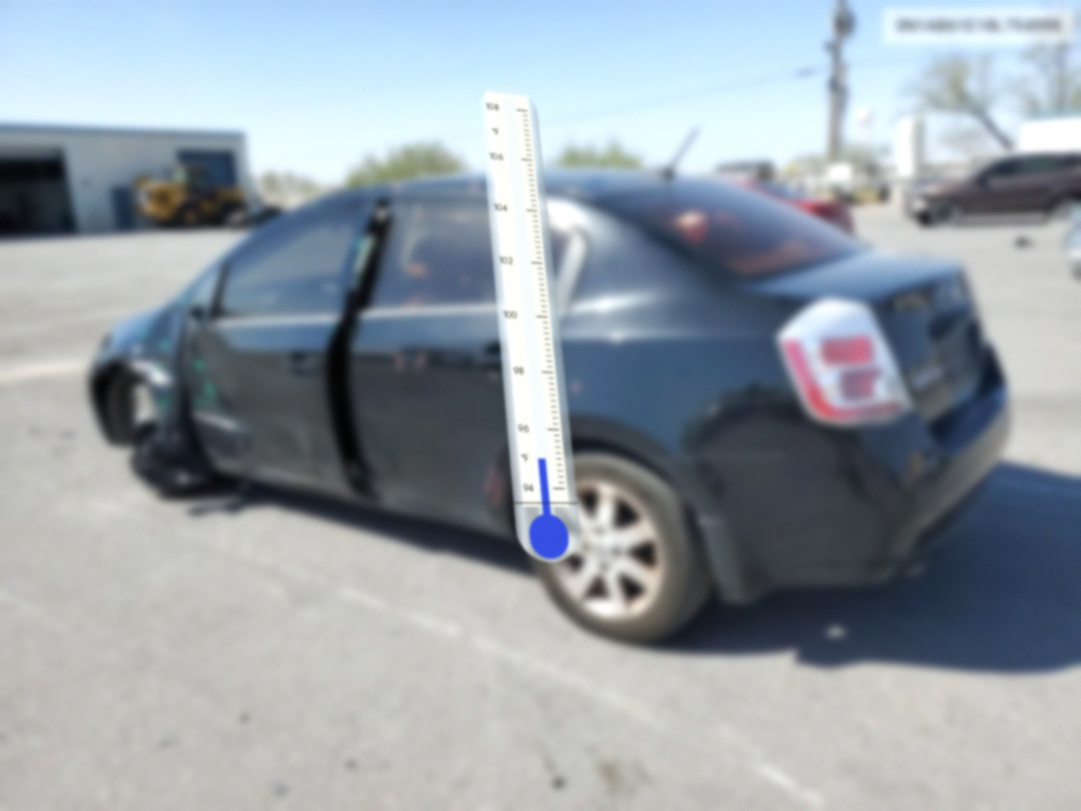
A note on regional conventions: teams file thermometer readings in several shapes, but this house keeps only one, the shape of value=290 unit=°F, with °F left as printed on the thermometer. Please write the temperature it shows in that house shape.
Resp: value=95 unit=°F
